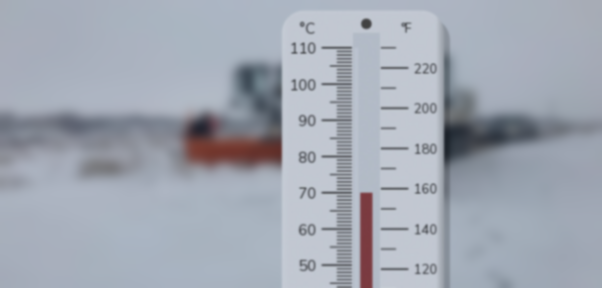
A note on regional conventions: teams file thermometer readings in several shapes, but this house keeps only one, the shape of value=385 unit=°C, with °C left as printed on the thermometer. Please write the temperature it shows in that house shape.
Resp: value=70 unit=°C
